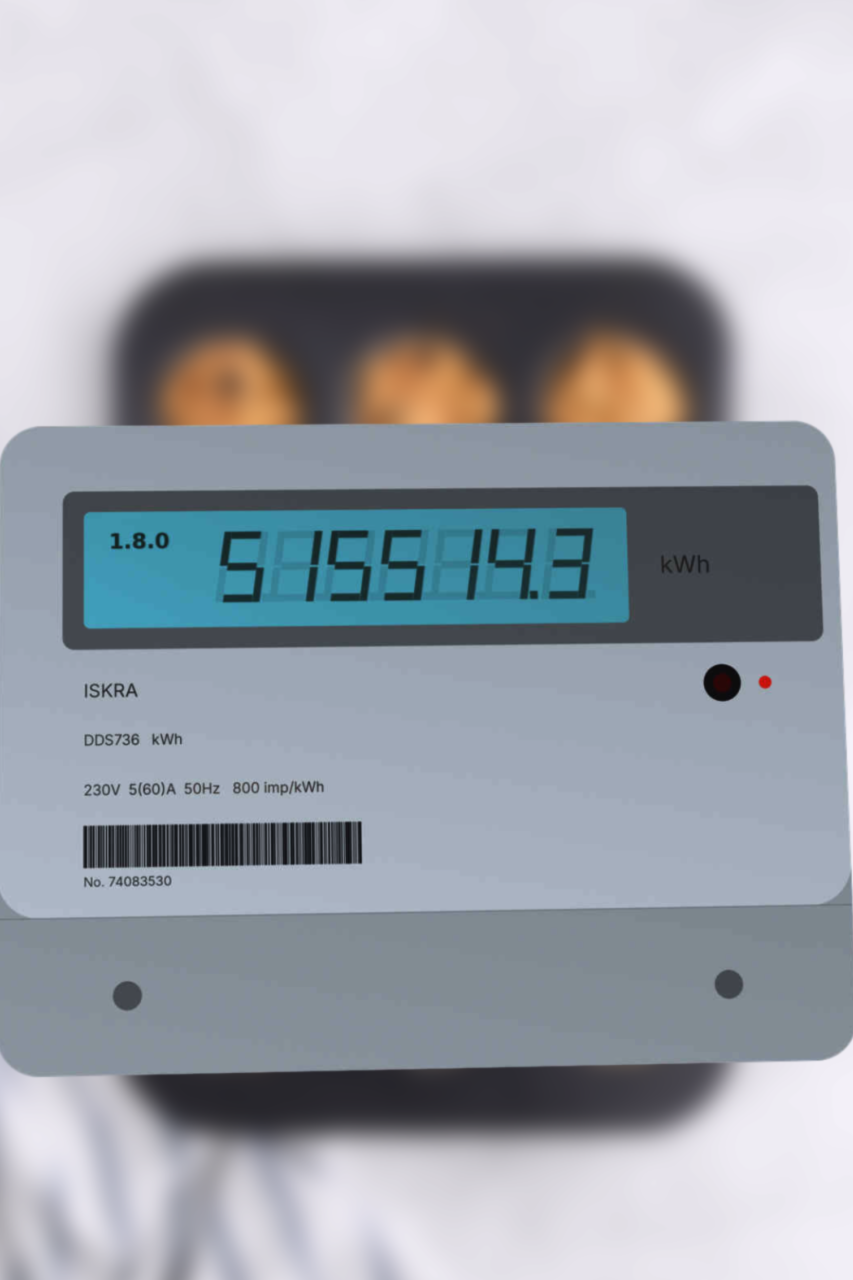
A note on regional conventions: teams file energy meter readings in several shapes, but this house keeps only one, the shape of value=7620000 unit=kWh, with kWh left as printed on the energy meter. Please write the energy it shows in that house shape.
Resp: value=515514.3 unit=kWh
